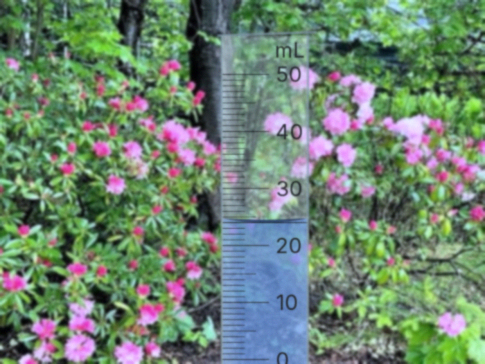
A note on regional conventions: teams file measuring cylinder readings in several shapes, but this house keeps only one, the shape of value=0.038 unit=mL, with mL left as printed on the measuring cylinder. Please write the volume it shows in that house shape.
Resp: value=24 unit=mL
